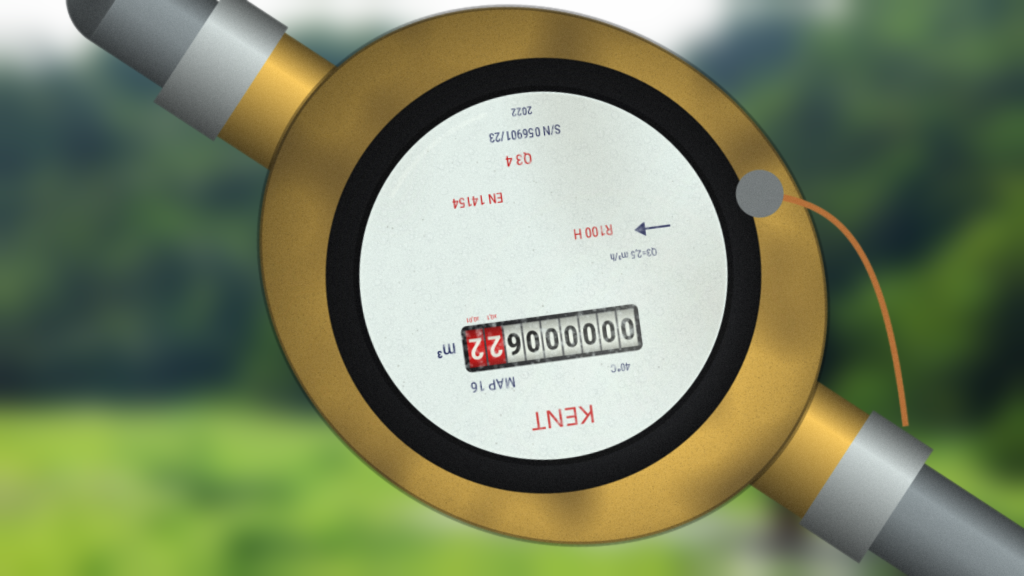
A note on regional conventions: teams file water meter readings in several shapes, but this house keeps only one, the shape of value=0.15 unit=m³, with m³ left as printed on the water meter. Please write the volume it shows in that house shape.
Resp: value=6.22 unit=m³
